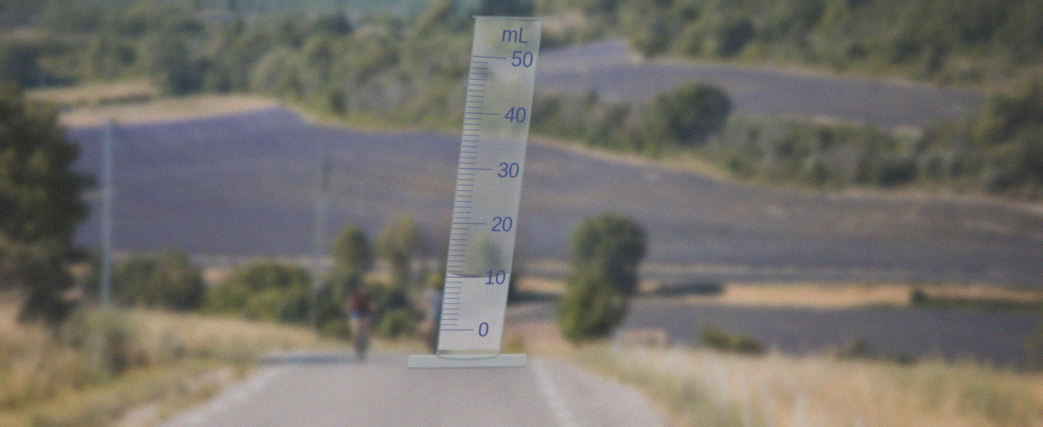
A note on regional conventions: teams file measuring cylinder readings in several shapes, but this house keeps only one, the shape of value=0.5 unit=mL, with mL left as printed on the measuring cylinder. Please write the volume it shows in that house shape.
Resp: value=10 unit=mL
